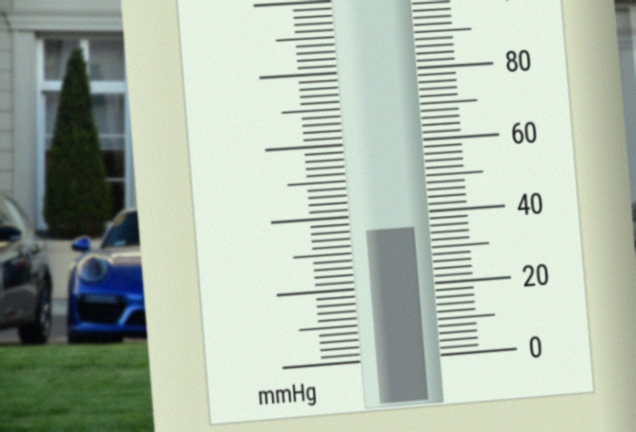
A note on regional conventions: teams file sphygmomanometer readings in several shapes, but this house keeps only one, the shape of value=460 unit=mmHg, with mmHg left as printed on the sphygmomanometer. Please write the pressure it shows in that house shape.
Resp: value=36 unit=mmHg
